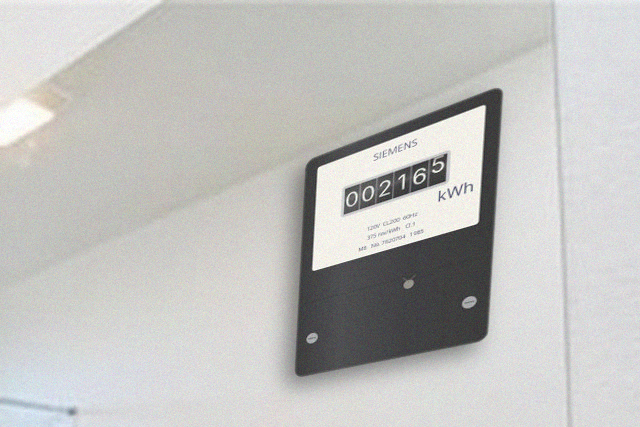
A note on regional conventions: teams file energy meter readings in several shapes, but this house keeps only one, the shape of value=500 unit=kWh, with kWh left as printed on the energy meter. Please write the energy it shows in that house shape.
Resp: value=2165 unit=kWh
